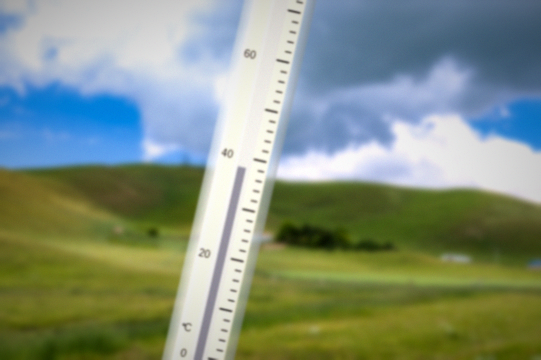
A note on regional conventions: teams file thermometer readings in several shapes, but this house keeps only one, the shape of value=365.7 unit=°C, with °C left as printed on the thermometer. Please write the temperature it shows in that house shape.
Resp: value=38 unit=°C
